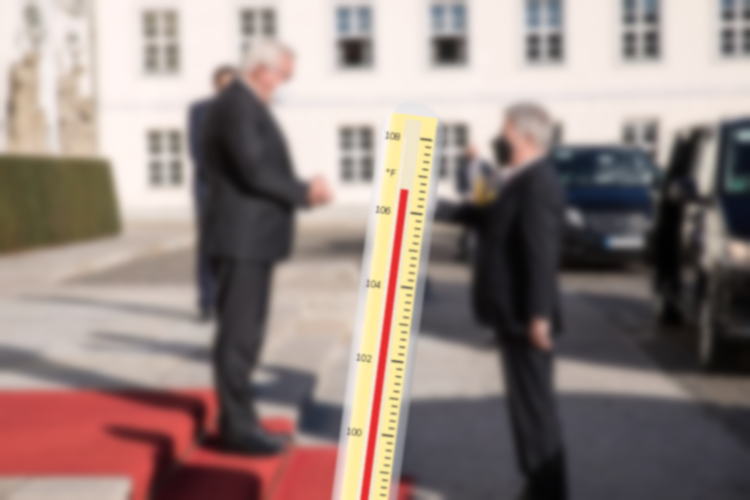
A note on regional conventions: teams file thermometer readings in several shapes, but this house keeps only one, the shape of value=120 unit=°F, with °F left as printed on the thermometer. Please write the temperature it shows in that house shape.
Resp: value=106.6 unit=°F
